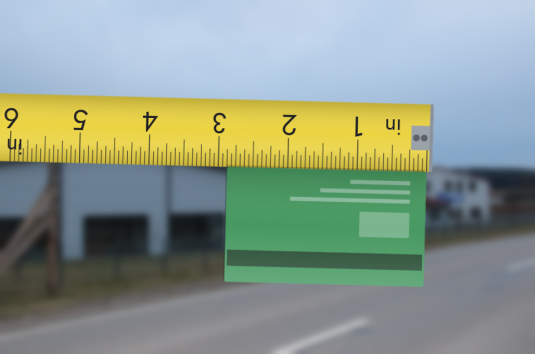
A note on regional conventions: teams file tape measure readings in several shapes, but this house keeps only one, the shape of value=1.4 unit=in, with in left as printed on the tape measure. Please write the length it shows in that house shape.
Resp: value=2.875 unit=in
